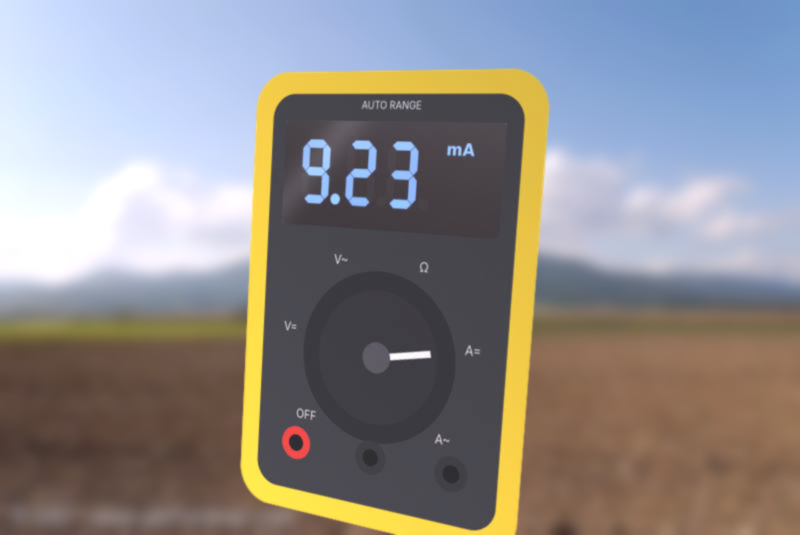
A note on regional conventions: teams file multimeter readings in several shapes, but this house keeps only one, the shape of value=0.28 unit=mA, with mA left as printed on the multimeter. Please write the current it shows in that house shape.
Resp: value=9.23 unit=mA
